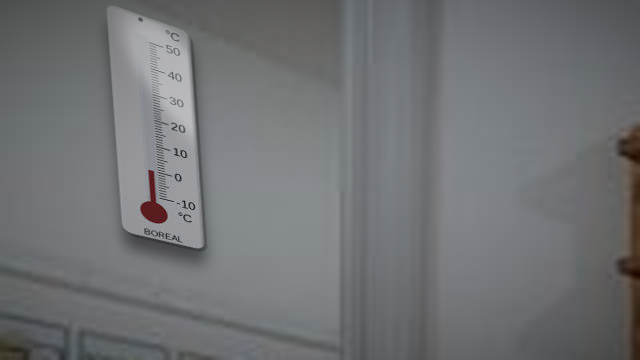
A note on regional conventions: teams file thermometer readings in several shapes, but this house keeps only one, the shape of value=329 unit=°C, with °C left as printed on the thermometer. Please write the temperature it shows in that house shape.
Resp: value=0 unit=°C
